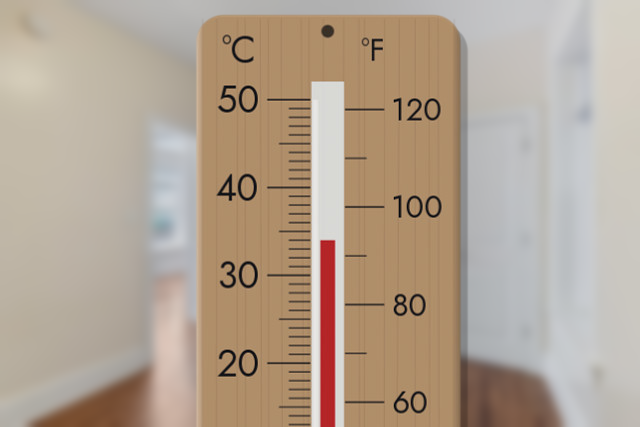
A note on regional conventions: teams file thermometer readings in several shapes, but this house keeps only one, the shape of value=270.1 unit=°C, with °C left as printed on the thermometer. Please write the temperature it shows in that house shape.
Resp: value=34 unit=°C
